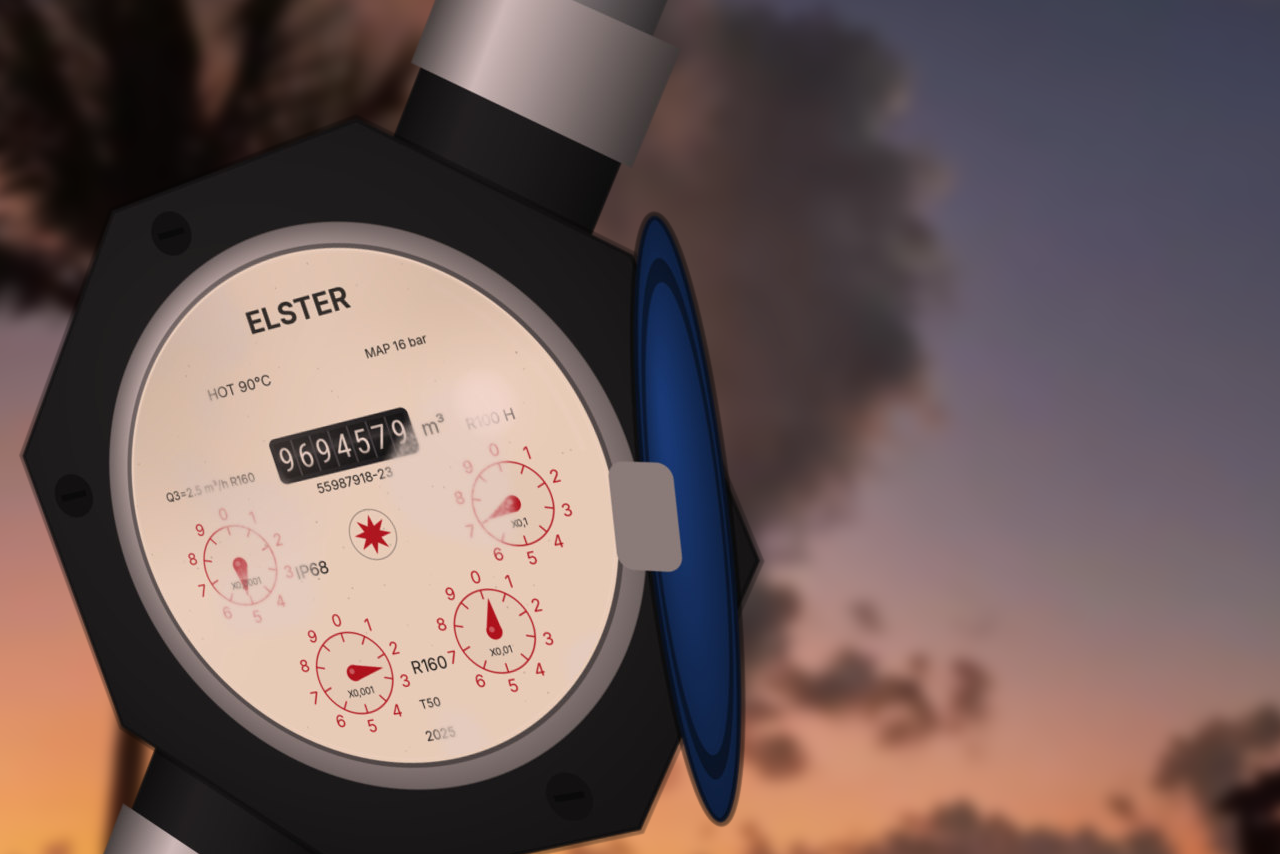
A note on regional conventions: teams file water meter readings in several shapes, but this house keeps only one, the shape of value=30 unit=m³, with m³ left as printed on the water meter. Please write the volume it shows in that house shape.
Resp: value=9694579.7025 unit=m³
